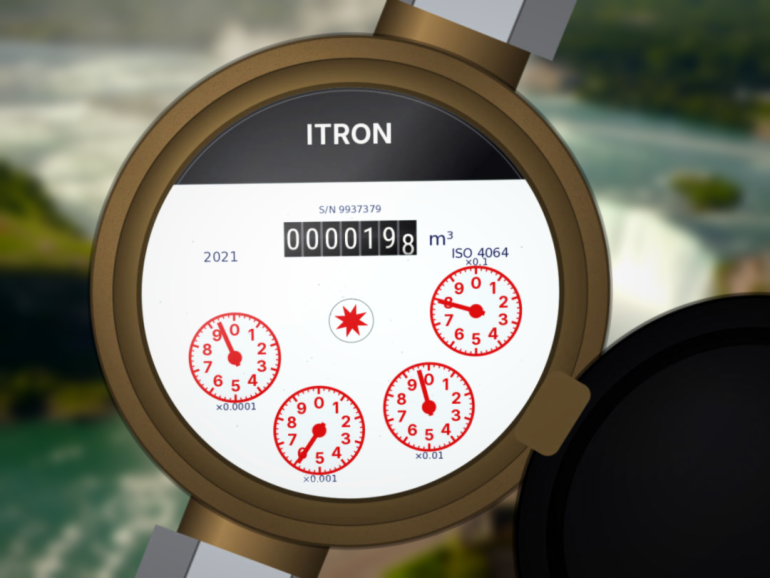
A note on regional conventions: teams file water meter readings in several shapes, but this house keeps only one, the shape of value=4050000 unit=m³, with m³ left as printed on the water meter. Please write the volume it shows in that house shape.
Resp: value=197.7959 unit=m³
